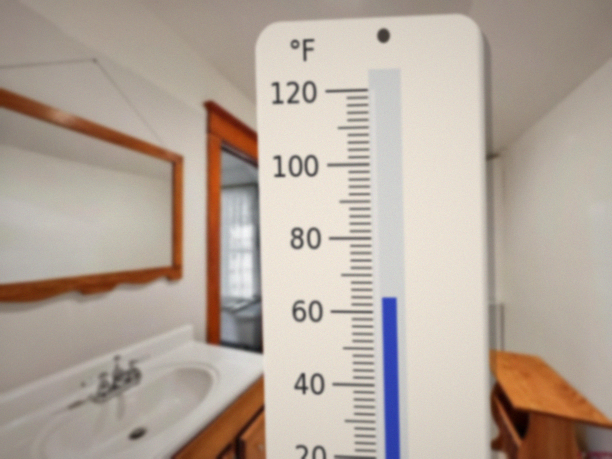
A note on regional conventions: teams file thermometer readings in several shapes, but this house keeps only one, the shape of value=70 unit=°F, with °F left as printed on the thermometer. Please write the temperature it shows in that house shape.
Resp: value=64 unit=°F
